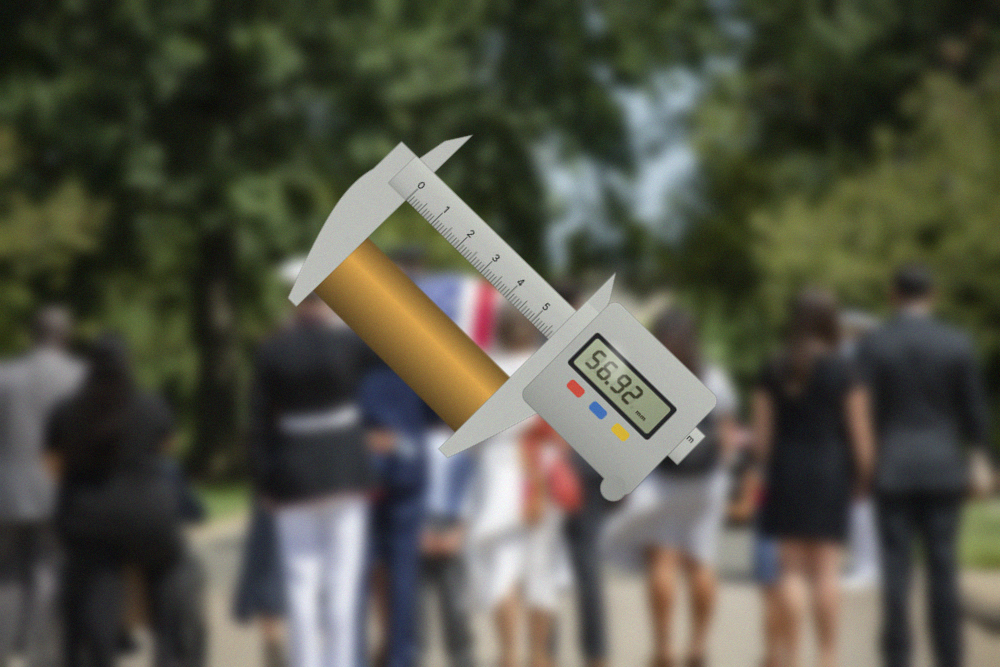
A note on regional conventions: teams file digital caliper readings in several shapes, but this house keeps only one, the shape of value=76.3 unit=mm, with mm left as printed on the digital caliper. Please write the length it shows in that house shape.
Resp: value=56.92 unit=mm
